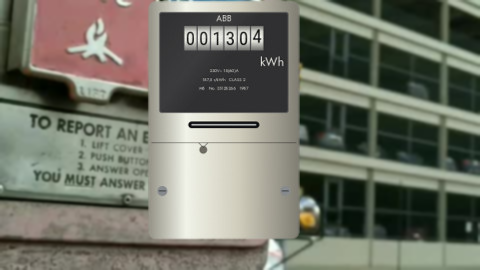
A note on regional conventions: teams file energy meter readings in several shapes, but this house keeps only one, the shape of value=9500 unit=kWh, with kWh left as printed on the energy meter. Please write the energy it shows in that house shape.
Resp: value=1304 unit=kWh
